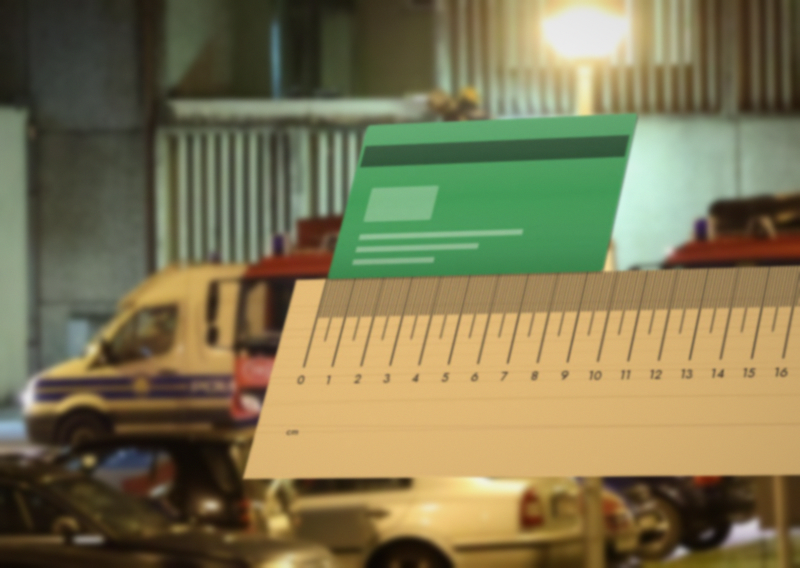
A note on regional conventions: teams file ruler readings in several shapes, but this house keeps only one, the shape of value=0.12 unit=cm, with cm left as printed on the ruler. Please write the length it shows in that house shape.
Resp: value=9.5 unit=cm
